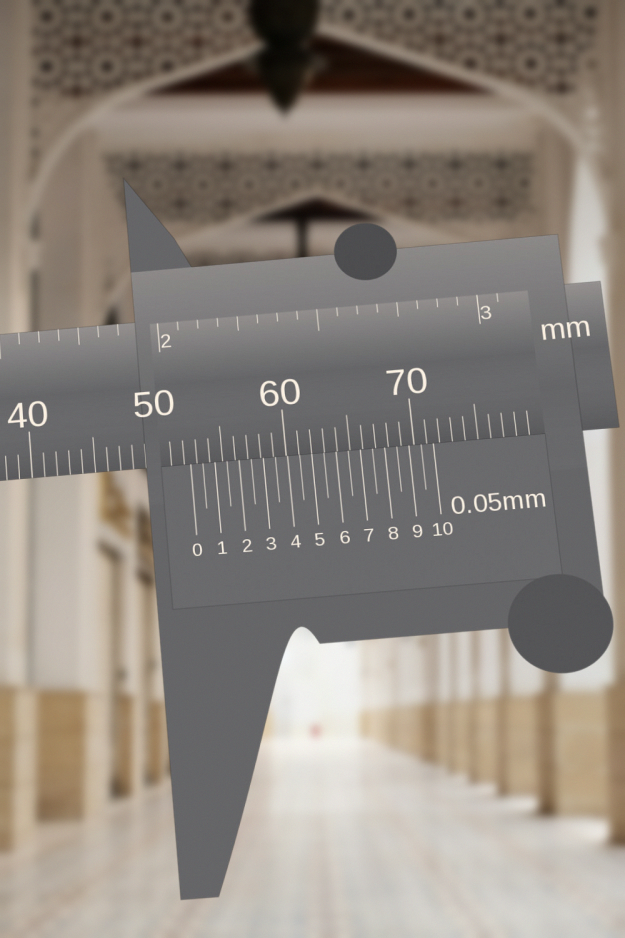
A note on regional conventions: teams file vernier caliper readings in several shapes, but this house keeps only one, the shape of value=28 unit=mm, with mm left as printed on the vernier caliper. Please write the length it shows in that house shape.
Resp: value=52.5 unit=mm
